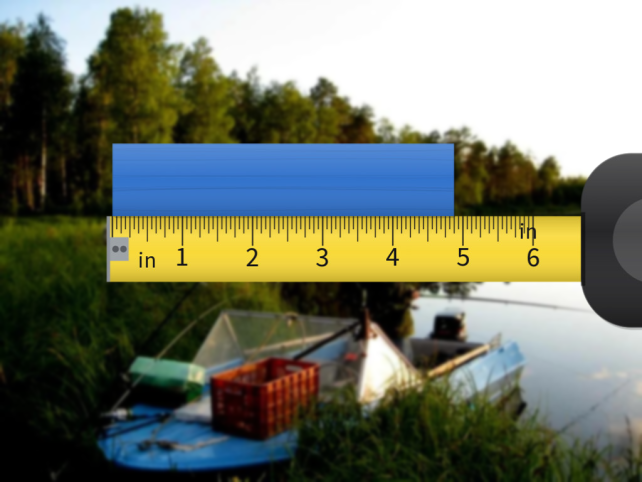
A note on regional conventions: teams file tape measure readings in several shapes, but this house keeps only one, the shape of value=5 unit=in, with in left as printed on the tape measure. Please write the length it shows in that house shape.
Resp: value=4.875 unit=in
